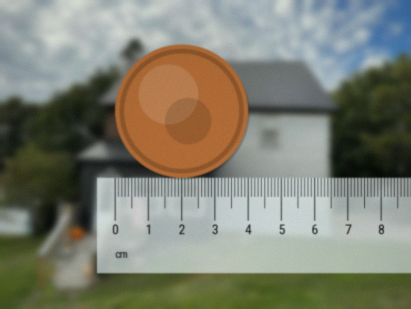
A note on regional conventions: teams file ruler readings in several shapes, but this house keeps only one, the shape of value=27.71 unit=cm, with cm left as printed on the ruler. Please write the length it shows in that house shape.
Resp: value=4 unit=cm
